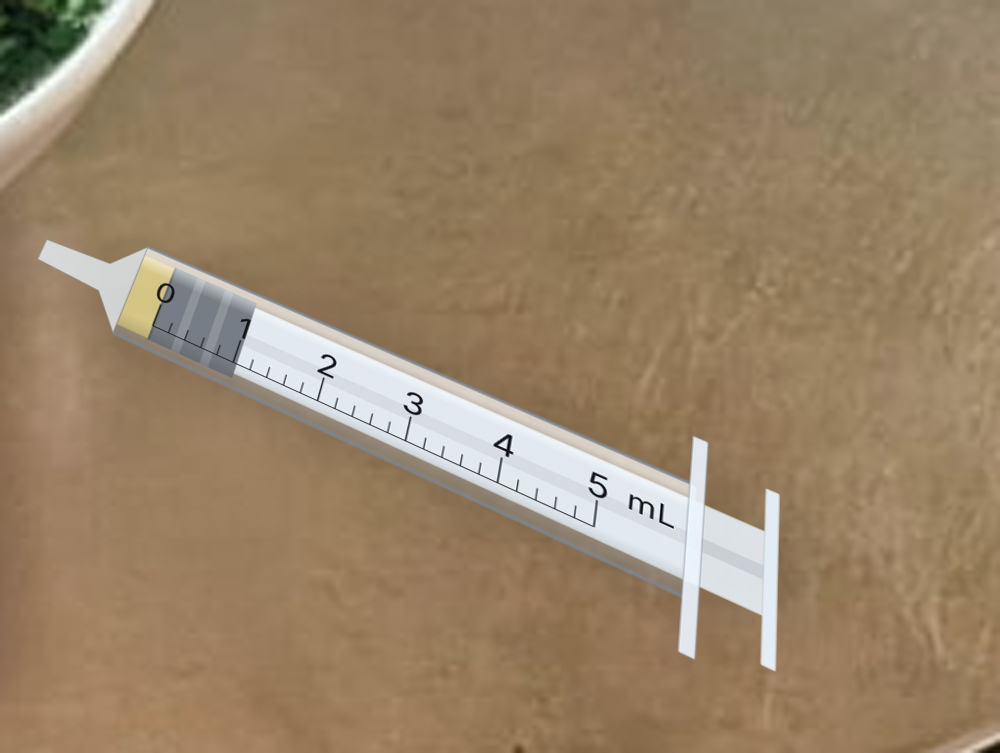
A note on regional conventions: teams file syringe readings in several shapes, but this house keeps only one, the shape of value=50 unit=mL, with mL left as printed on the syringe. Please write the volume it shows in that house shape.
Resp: value=0 unit=mL
